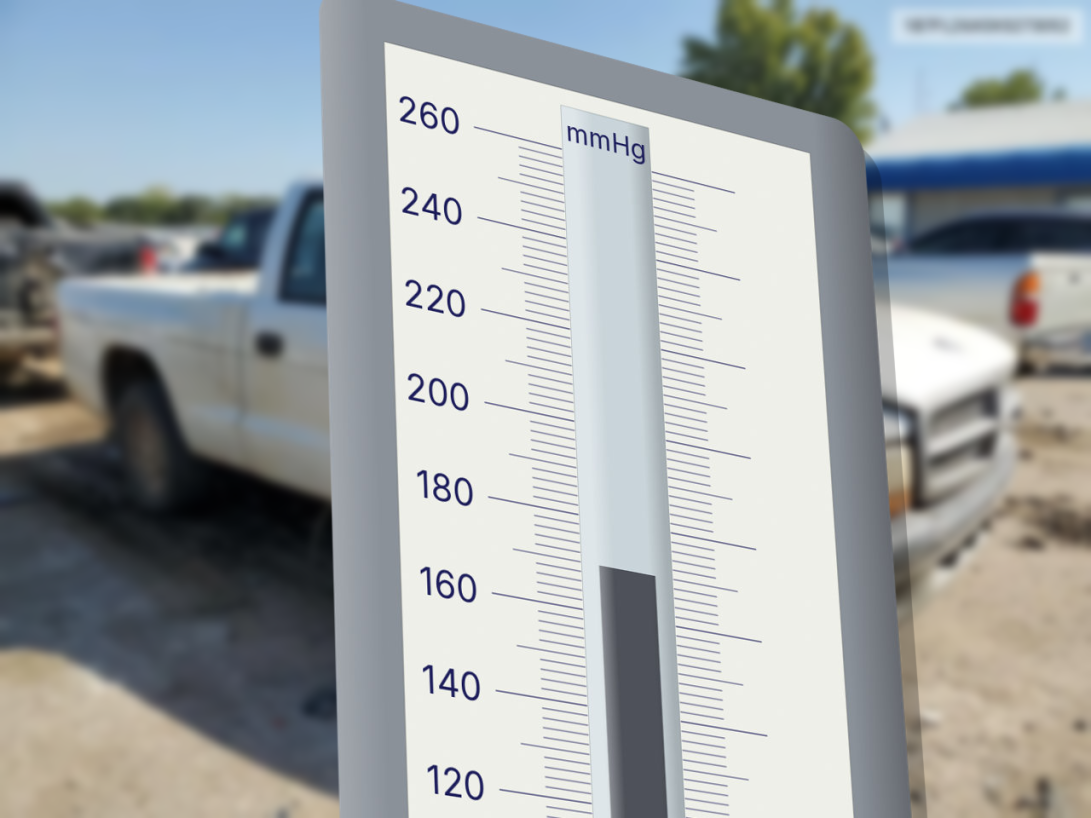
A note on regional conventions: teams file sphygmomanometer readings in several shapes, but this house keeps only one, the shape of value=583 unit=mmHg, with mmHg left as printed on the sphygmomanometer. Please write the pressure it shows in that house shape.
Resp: value=170 unit=mmHg
